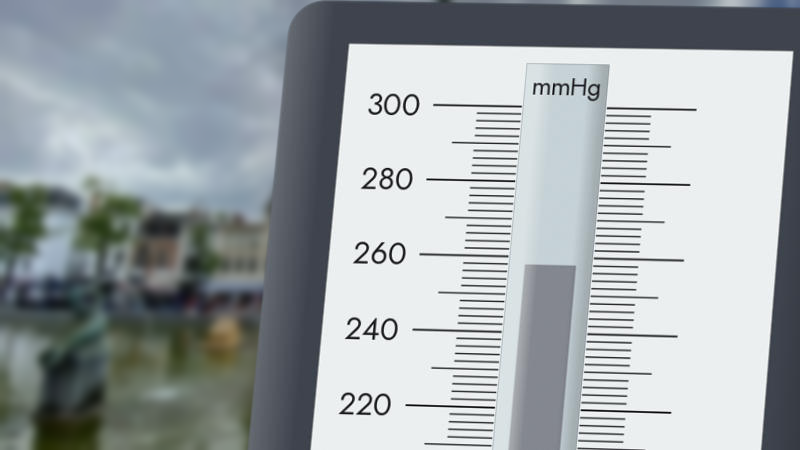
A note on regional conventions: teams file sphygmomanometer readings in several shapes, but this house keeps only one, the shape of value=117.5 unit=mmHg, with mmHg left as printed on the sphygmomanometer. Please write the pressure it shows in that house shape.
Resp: value=258 unit=mmHg
